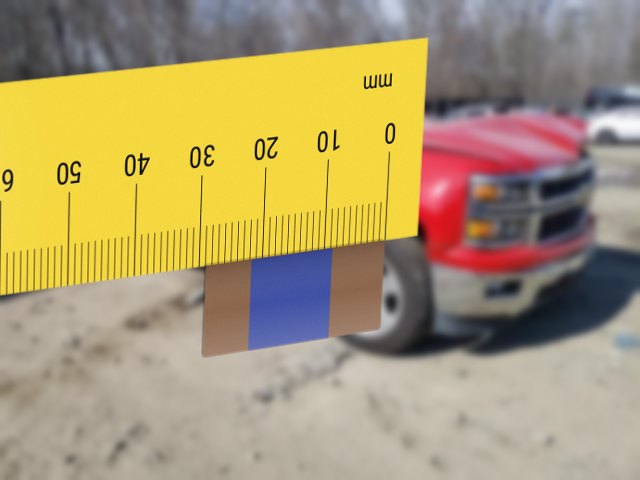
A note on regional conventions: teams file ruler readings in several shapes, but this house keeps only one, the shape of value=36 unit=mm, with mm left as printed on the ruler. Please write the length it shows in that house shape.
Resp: value=29 unit=mm
